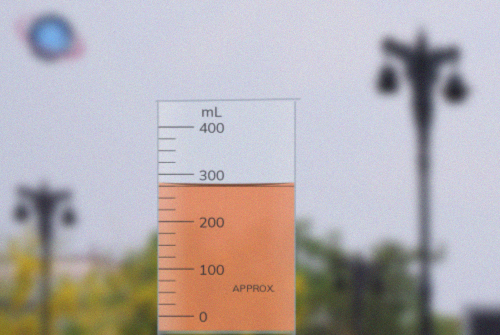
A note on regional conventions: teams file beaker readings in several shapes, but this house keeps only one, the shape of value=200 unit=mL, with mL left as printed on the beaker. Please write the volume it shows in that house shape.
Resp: value=275 unit=mL
